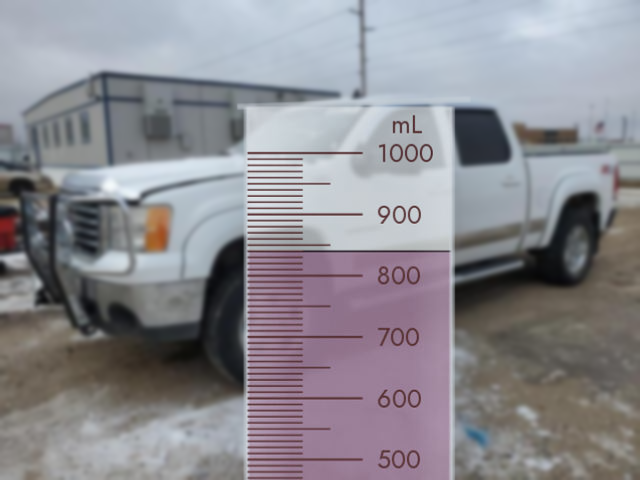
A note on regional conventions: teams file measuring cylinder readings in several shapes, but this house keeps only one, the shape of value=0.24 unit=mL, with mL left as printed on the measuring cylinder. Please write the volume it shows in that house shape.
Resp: value=840 unit=mL
